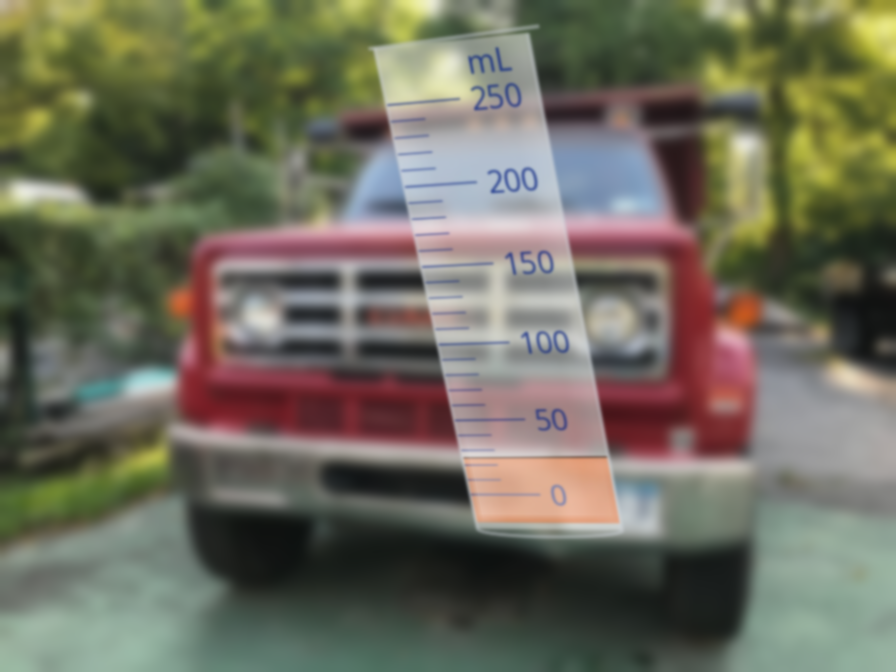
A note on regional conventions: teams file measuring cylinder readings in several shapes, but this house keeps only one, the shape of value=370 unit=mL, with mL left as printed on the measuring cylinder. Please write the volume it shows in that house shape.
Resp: value=25 unit=mL
